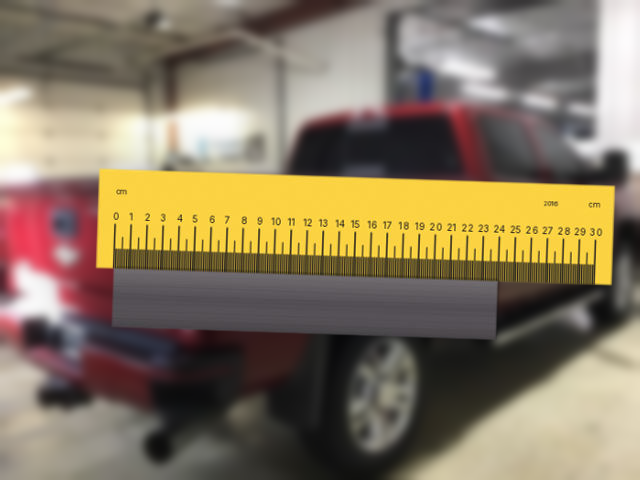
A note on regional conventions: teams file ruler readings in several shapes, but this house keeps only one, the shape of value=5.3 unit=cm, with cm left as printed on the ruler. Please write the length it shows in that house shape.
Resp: value=24 unit=cm
